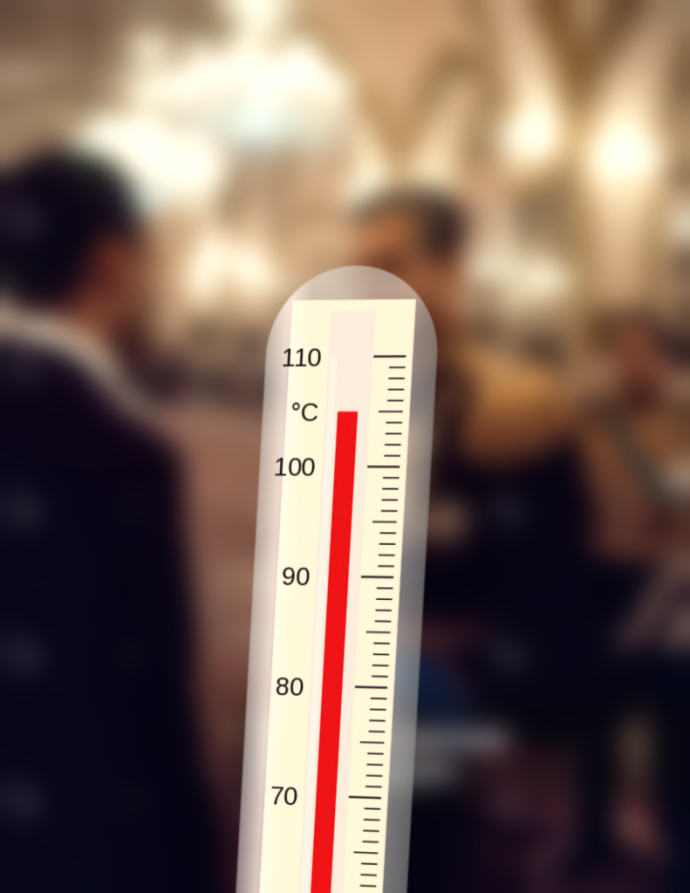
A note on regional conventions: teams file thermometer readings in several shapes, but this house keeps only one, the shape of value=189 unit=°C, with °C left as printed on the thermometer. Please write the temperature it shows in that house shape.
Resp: value=105 unit=°C
